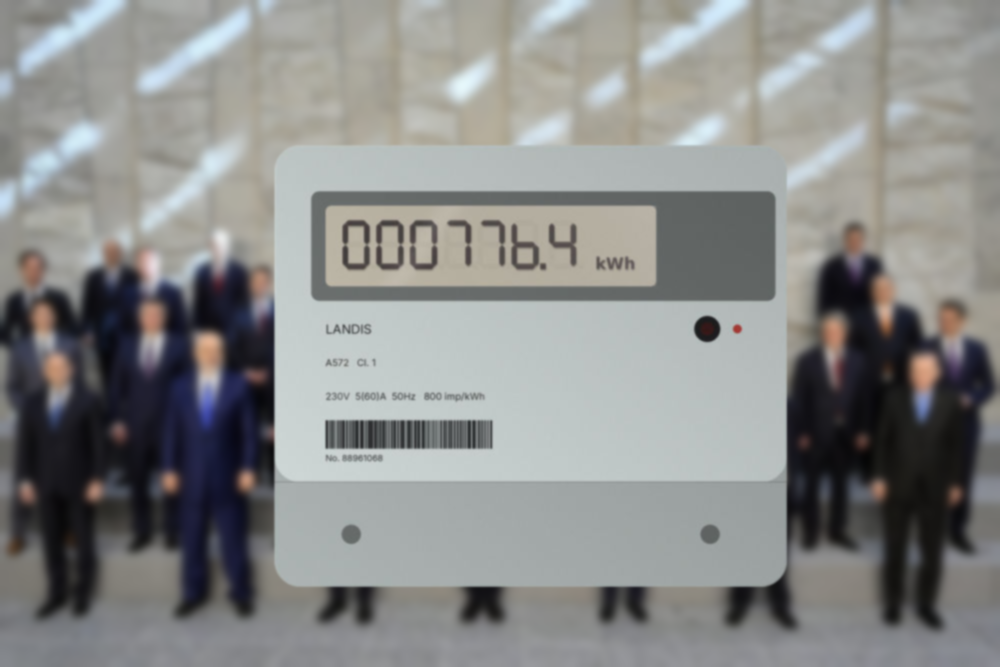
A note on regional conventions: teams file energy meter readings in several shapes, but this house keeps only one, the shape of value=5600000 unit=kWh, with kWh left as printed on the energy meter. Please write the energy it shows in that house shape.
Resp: value=776.4 unit=kWh
